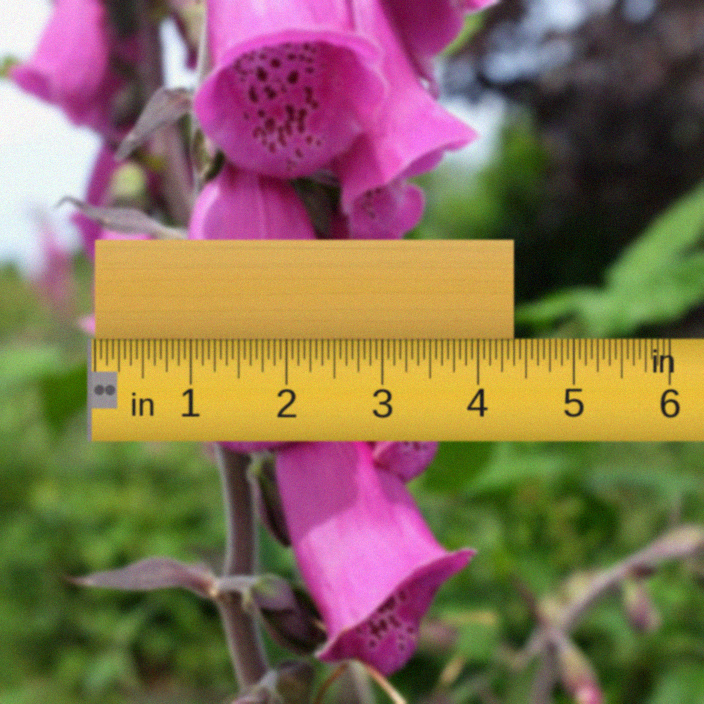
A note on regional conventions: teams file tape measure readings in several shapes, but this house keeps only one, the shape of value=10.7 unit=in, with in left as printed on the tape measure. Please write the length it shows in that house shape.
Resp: value=4.375 unit=in
